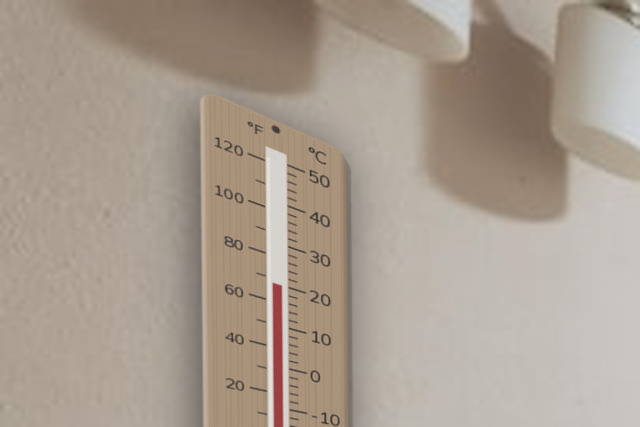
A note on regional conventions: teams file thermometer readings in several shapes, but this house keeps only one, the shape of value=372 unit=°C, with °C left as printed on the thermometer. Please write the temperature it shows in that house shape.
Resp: value=20 unit=°C
